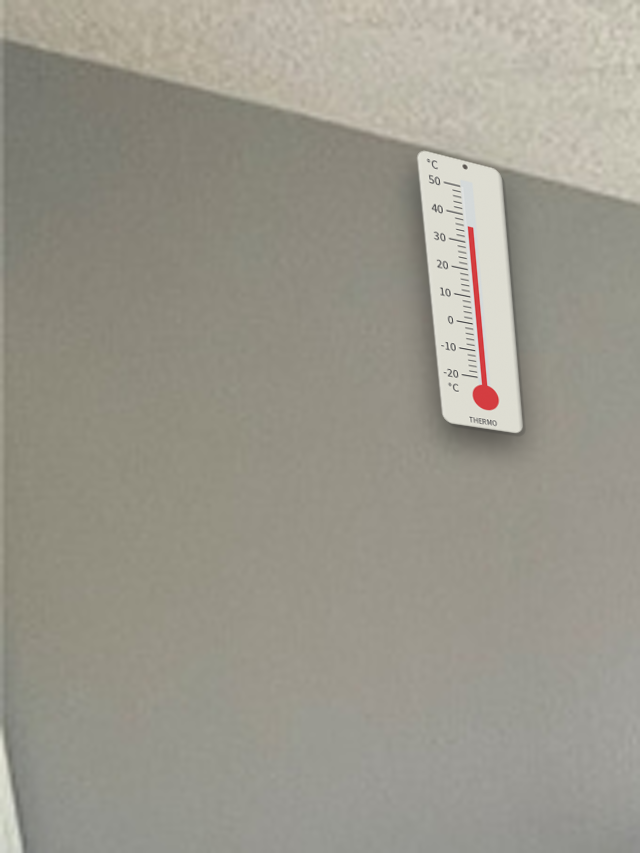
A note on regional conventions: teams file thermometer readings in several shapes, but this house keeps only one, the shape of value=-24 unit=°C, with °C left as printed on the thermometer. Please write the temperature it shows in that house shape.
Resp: value=36 unit=°C
